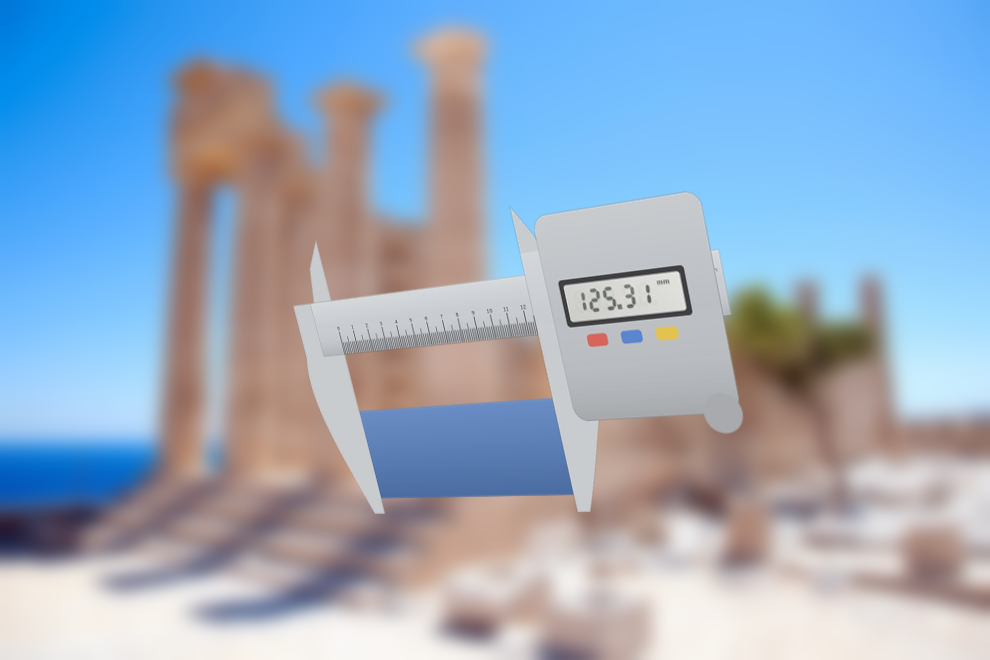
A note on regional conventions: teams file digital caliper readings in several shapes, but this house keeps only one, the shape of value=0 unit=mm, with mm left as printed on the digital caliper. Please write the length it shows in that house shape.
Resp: value=125.31 unit=mm
